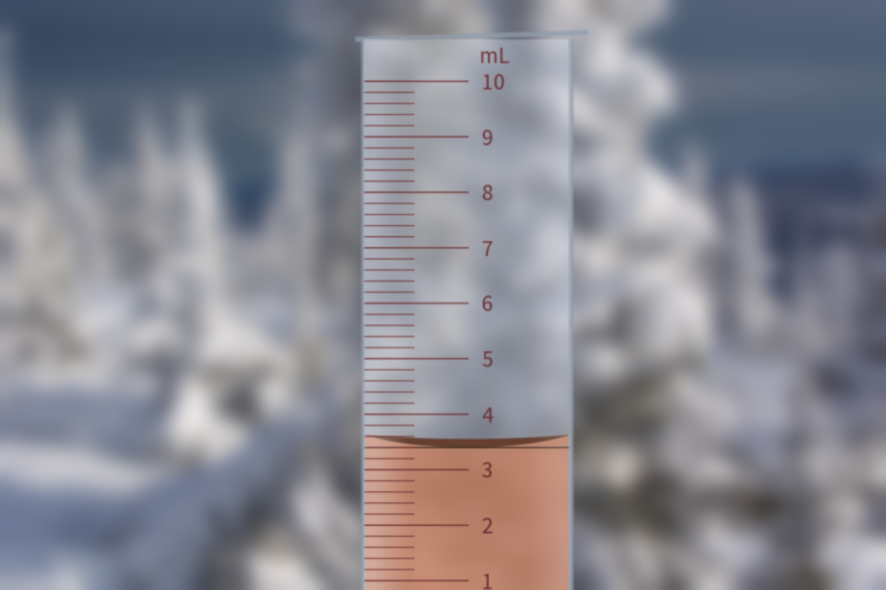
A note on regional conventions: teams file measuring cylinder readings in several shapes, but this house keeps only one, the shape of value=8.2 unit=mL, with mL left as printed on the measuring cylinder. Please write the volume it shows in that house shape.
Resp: value=3.4 unit=mL
